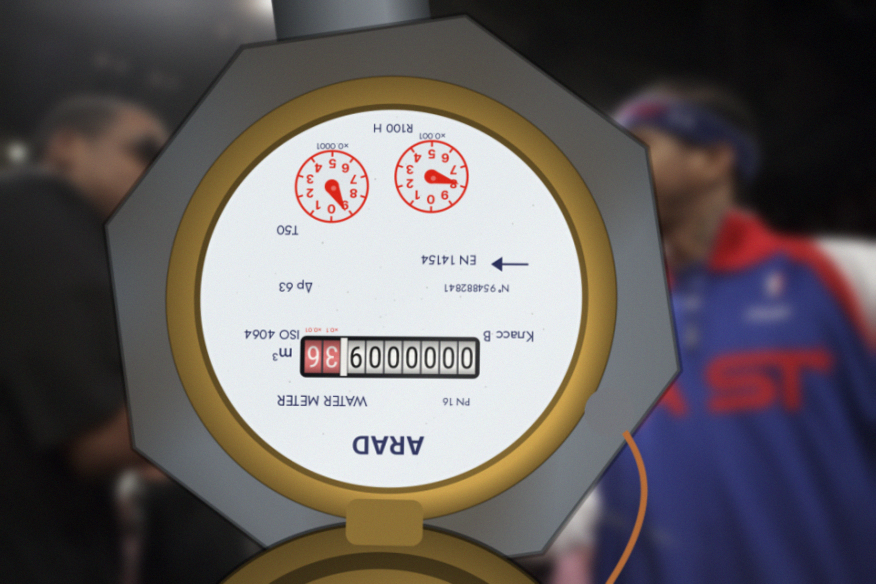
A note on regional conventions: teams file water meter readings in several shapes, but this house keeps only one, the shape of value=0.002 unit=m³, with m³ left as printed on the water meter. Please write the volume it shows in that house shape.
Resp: value=9.3679 unit=m³
